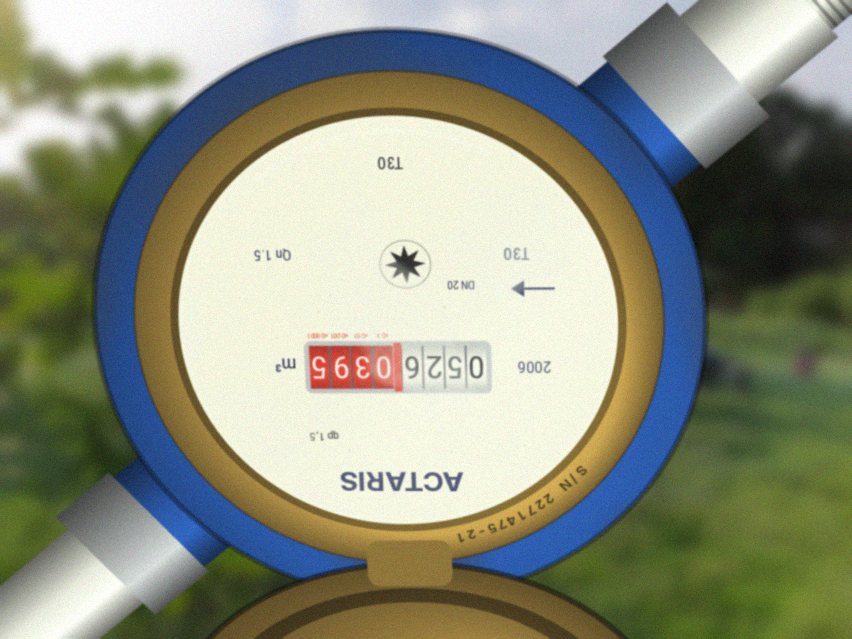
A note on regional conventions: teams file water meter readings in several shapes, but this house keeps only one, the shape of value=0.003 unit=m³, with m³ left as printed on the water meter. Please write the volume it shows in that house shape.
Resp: value=526.0395 unit=m³
